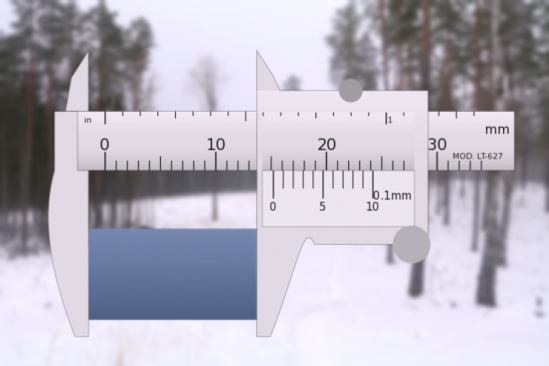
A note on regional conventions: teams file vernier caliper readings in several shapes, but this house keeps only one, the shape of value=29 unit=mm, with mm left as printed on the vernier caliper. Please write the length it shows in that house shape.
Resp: value=15.2 unit=mm
